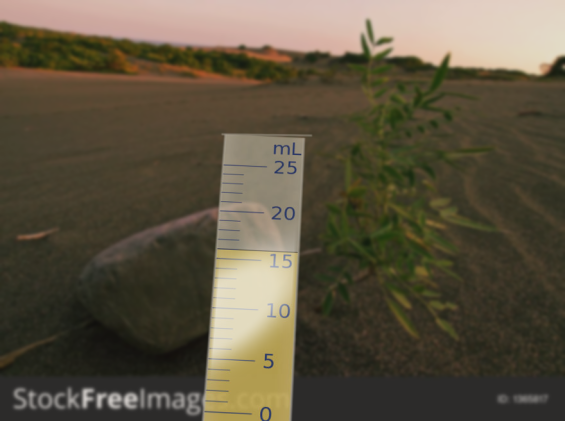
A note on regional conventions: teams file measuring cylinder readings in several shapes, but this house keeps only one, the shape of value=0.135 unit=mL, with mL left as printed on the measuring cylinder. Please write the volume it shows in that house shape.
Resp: value=16 unit=mL
